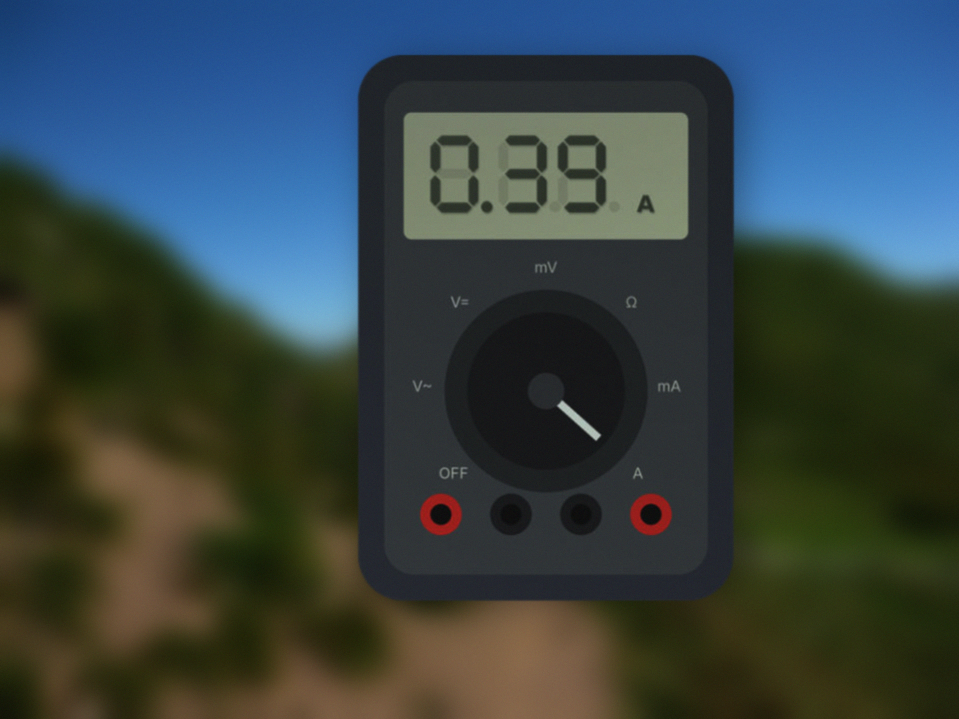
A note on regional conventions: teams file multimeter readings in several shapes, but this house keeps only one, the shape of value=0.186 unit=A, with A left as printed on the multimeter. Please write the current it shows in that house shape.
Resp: value=0.39 unit=A
